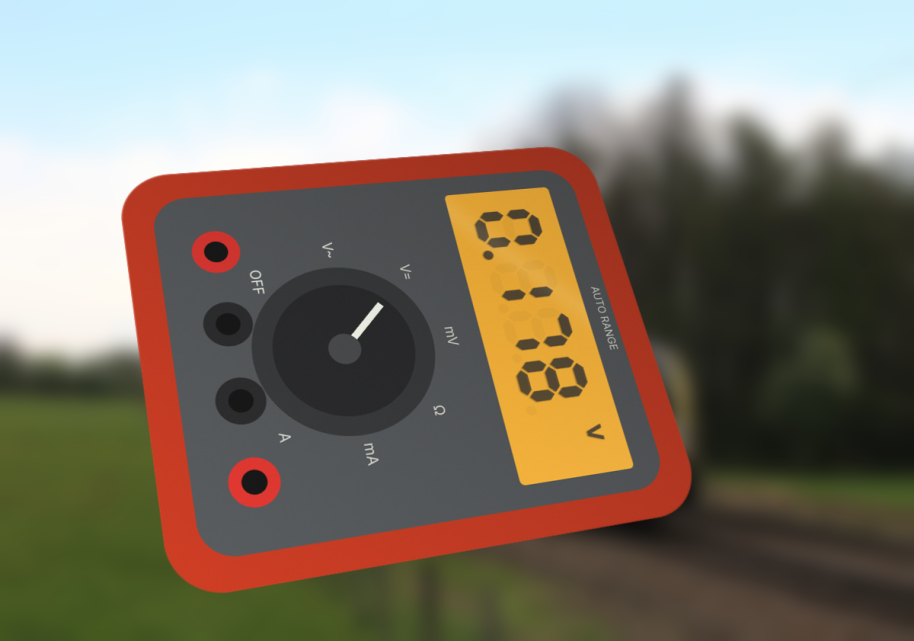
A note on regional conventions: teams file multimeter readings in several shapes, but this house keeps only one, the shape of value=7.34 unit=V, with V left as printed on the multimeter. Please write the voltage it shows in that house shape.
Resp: value=0.178 unit=V
